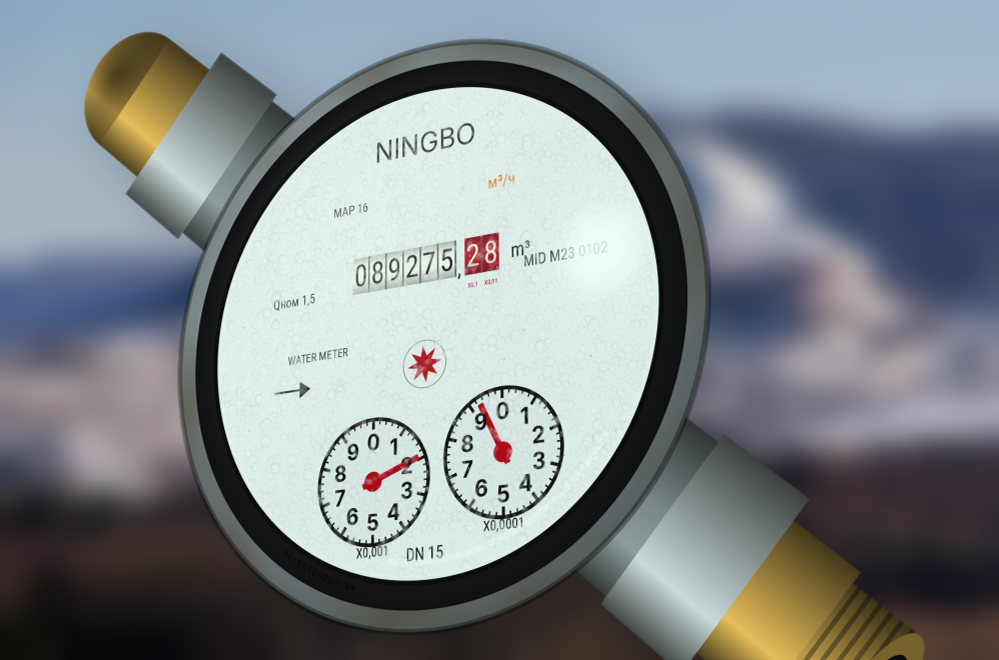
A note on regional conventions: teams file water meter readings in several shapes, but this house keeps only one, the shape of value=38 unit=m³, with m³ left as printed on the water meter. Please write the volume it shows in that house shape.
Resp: value=89275.2819 unit=m³
